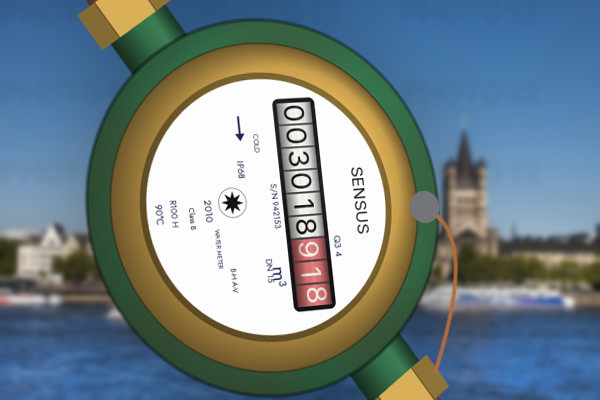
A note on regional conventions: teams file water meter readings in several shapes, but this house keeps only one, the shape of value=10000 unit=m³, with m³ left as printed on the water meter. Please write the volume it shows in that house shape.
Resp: value=3018.918 unit=m³
